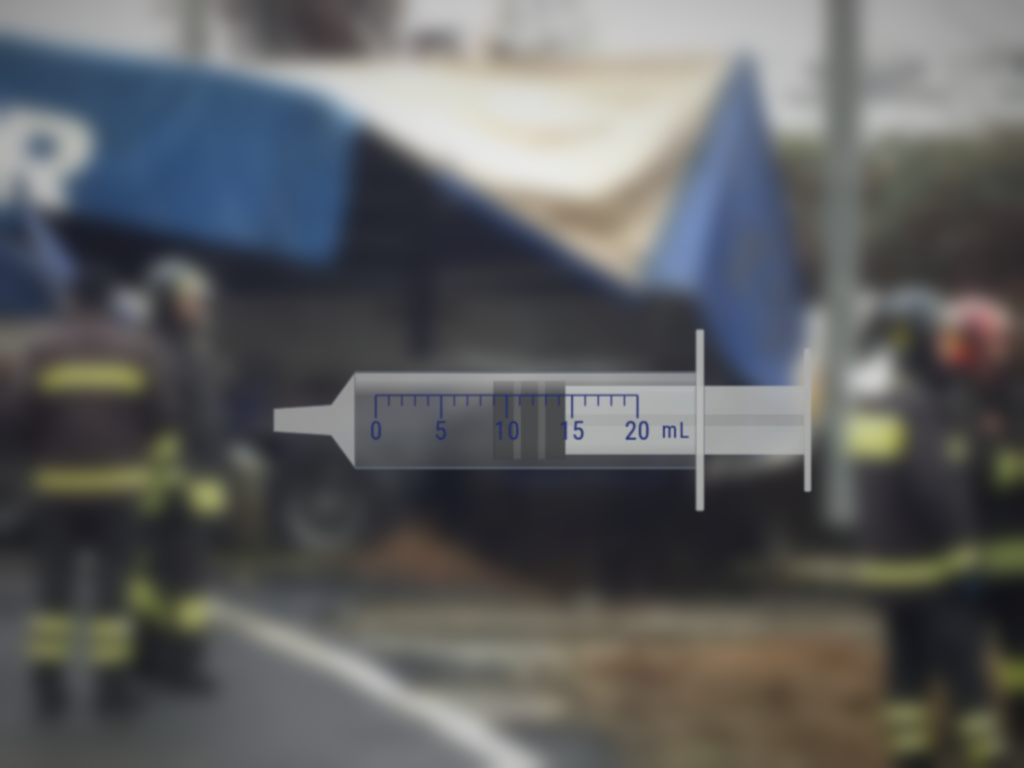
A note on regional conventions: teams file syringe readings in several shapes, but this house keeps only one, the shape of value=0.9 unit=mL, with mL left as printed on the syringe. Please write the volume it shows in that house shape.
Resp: value=9 unit=mL
